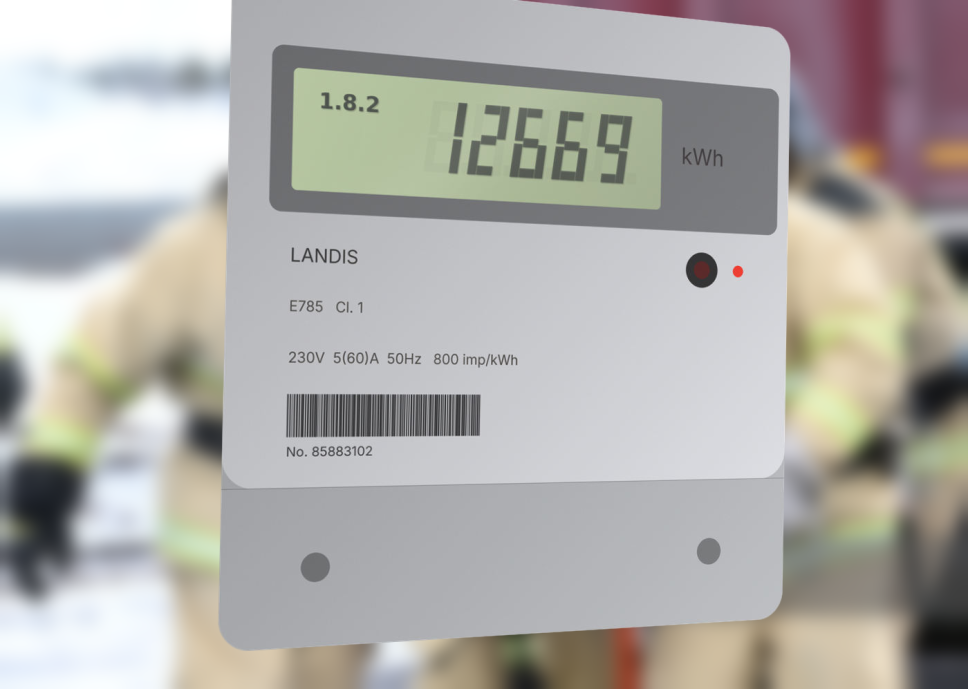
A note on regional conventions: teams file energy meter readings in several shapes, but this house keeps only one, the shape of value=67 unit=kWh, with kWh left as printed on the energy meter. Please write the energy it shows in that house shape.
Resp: value=12669 unit=kWh
